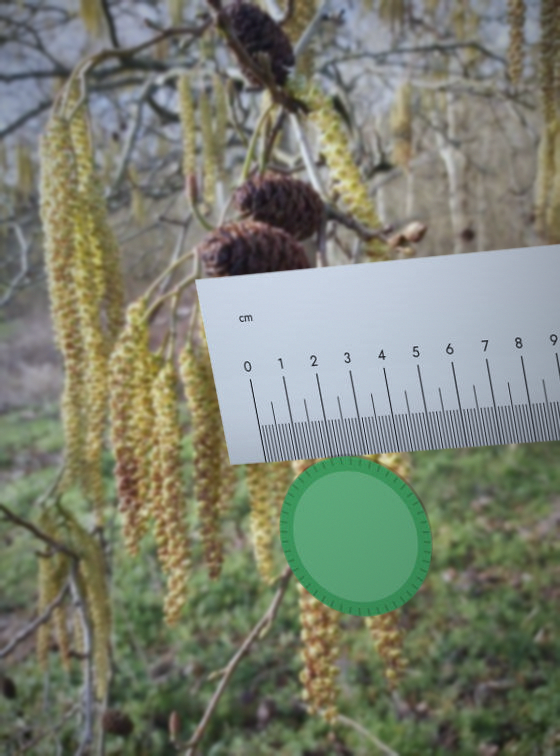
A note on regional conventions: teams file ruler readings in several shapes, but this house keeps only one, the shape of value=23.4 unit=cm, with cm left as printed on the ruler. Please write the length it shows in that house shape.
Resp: value=4.5 unit=cm
